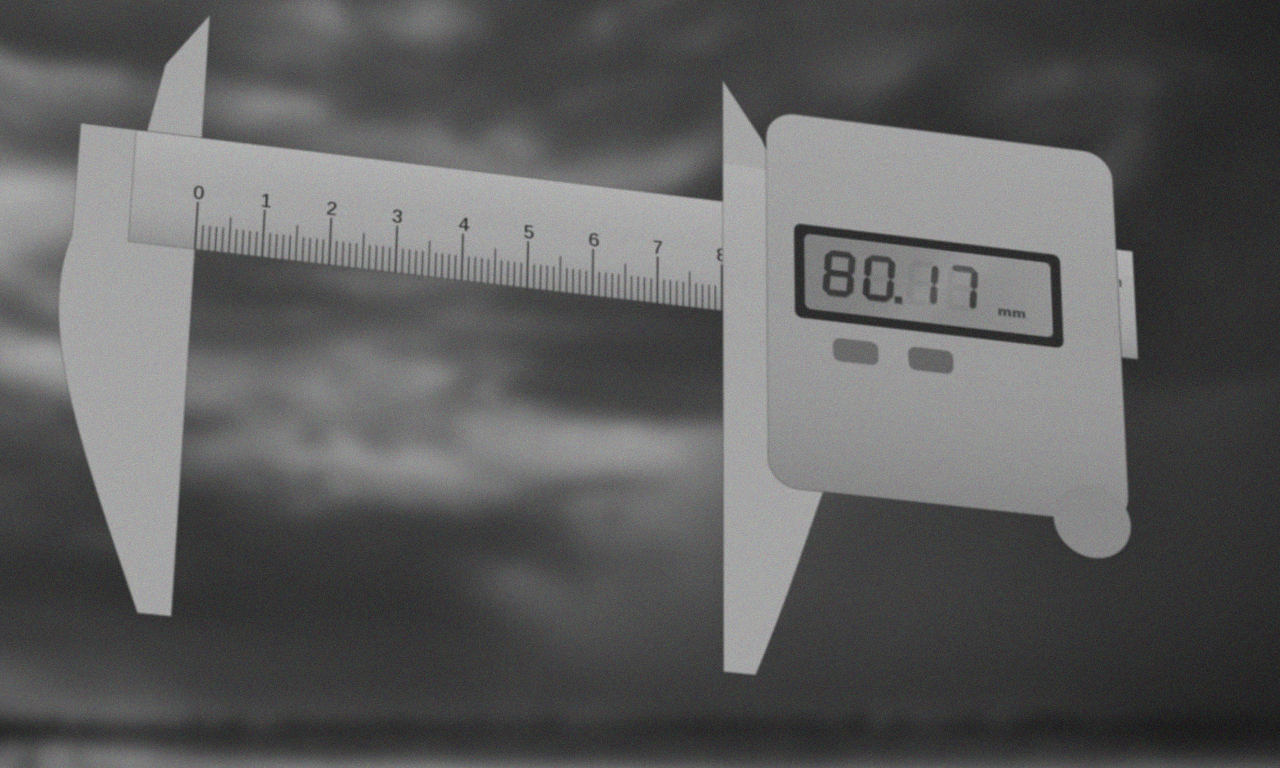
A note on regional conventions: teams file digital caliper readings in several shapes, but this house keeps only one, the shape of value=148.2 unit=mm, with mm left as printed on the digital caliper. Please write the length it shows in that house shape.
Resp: value=80.17 unit=mm
